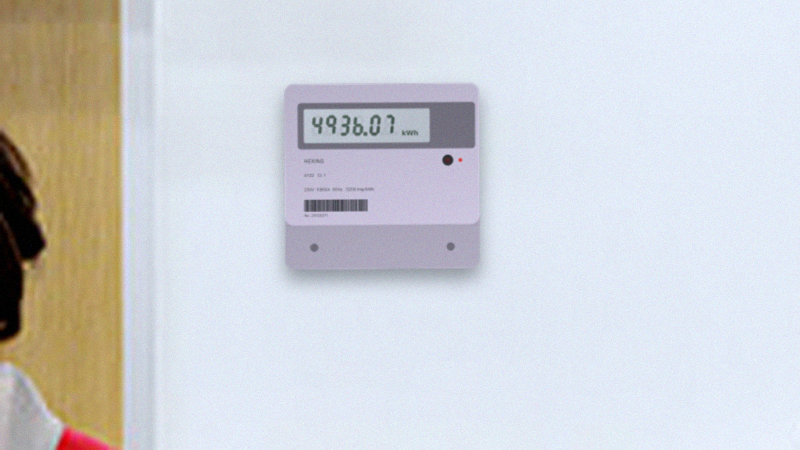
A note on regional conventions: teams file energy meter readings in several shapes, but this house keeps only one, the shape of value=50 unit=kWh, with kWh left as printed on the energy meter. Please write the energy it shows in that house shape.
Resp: value=4936.07 unit=kWh
